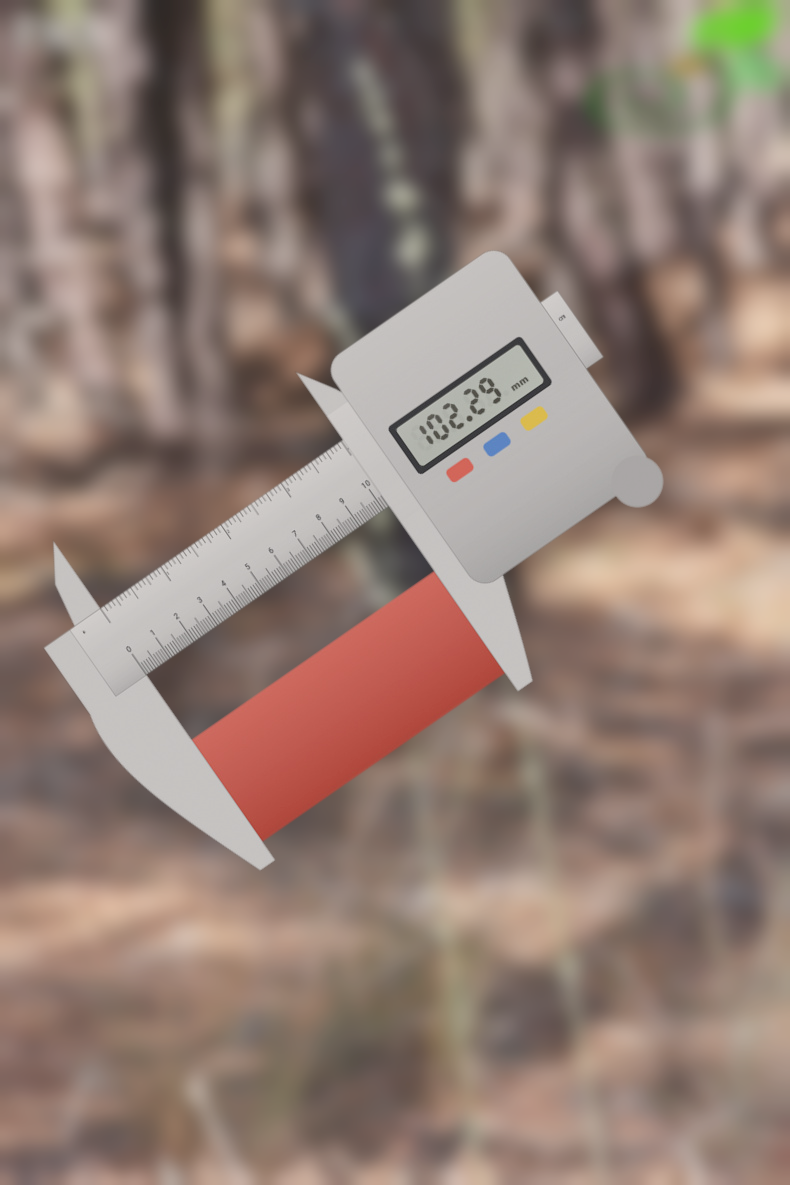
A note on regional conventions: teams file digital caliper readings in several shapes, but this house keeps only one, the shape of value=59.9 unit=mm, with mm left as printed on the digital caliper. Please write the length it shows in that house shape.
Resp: value=102.29 unit=mm
